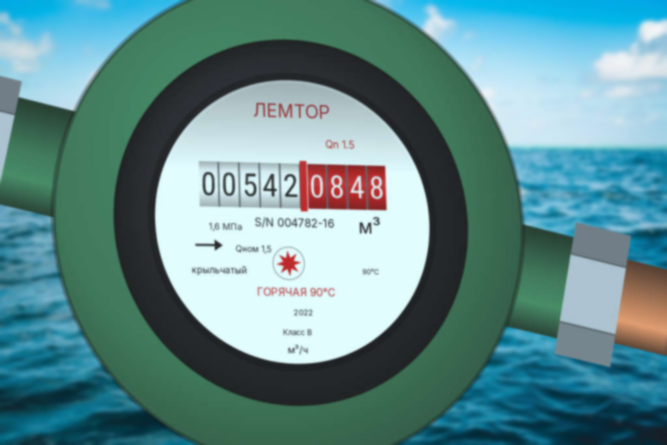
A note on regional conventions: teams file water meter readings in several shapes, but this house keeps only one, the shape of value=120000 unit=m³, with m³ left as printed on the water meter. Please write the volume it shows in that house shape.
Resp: value=542.0848 unit=m³
